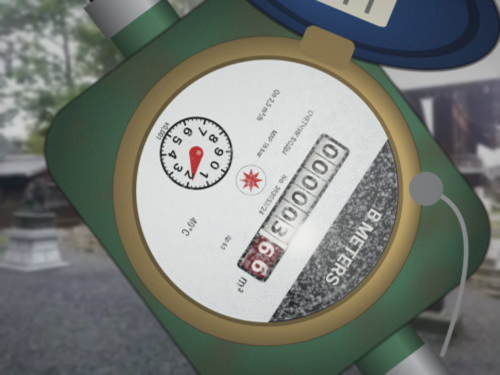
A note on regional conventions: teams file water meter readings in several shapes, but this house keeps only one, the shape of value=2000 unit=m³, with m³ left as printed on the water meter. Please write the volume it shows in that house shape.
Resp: value=3.661 unit=m³
